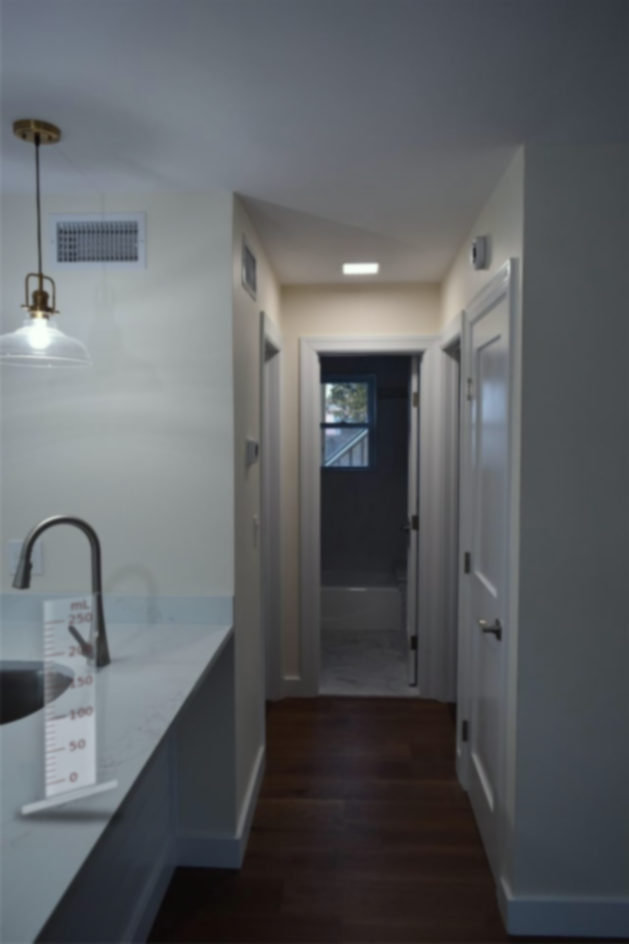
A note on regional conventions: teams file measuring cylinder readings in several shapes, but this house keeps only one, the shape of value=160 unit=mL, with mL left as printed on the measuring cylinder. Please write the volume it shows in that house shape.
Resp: value=100 unit=mL
